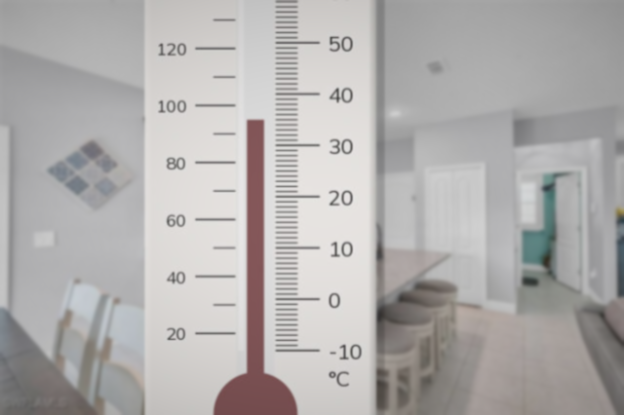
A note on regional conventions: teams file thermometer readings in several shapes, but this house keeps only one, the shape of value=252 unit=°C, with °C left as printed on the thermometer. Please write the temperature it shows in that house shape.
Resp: value=35 unit=°C
